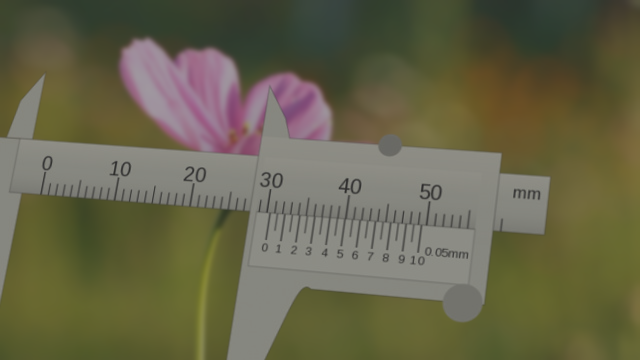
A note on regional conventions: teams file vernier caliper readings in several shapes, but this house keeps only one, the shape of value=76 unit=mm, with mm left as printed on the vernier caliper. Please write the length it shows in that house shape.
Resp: value=30.4 unit=mm
